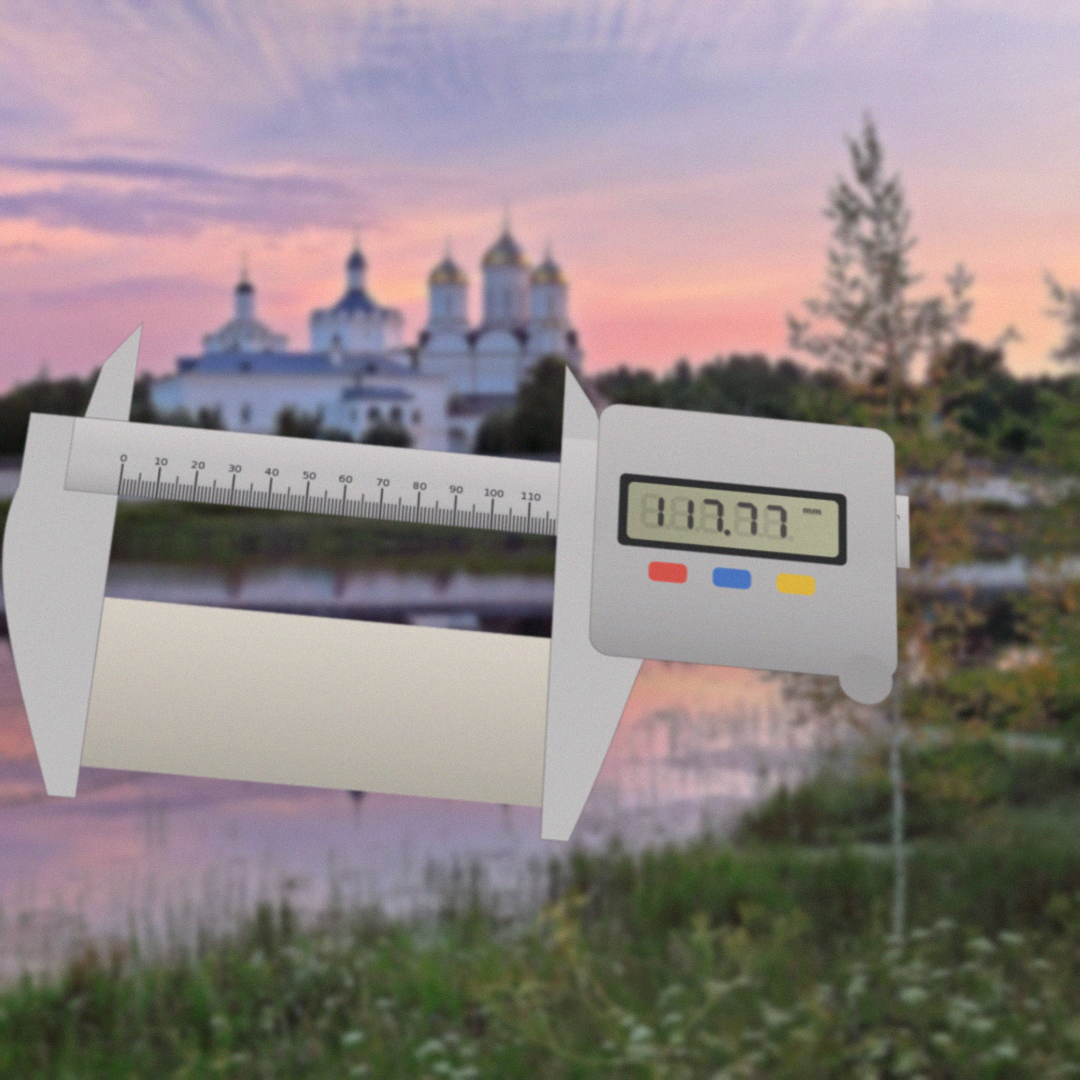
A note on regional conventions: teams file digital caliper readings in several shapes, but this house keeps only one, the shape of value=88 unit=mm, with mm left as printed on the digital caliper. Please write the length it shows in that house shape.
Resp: value=117.77 unit=mm
